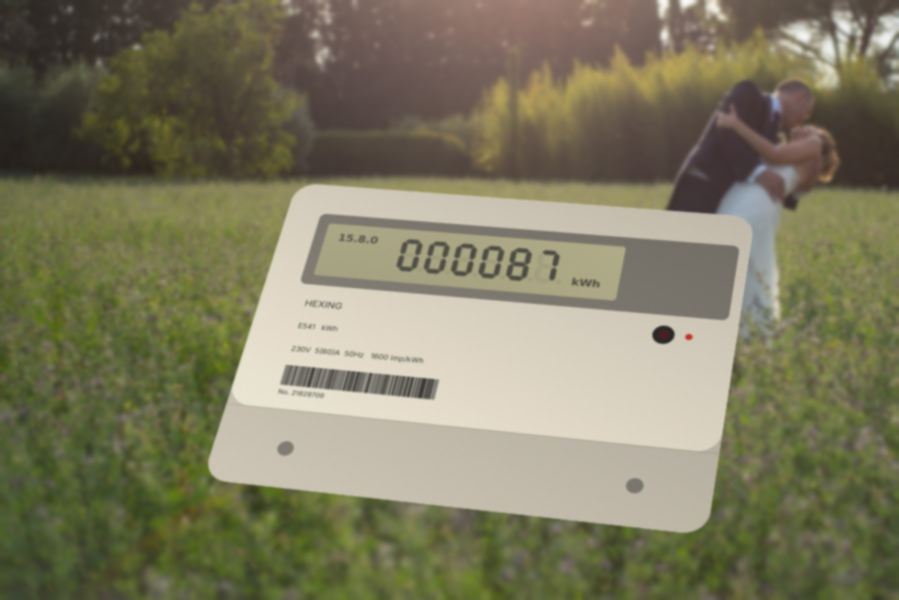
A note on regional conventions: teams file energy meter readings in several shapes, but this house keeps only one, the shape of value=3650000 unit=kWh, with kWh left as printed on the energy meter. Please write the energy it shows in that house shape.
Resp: value=87 unit=kWh
